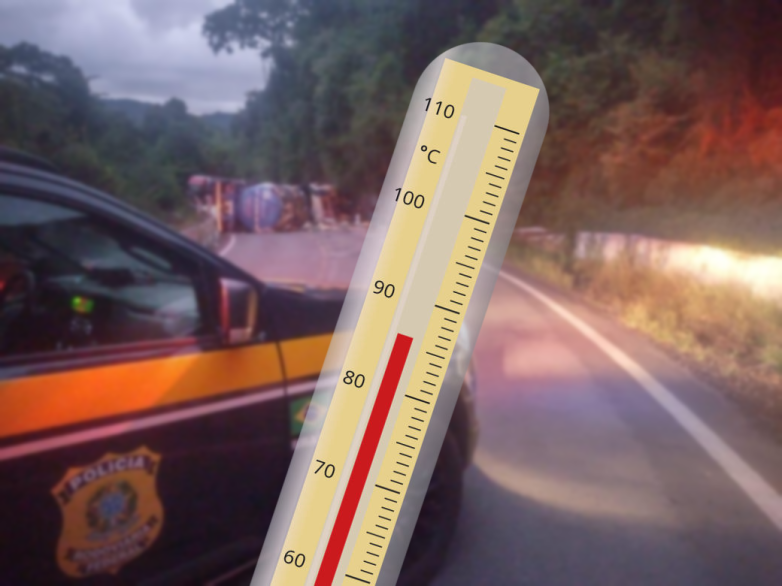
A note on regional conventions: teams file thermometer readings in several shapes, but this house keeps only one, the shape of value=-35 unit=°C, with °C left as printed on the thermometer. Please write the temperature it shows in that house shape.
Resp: value=86 unit=°C
